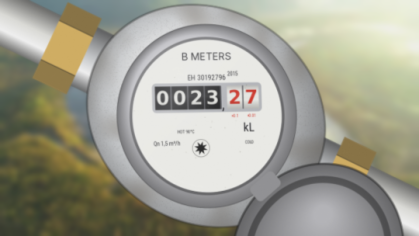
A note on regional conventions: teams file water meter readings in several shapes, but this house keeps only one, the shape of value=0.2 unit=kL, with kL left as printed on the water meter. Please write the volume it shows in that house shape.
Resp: value=23.27 unit=kL
